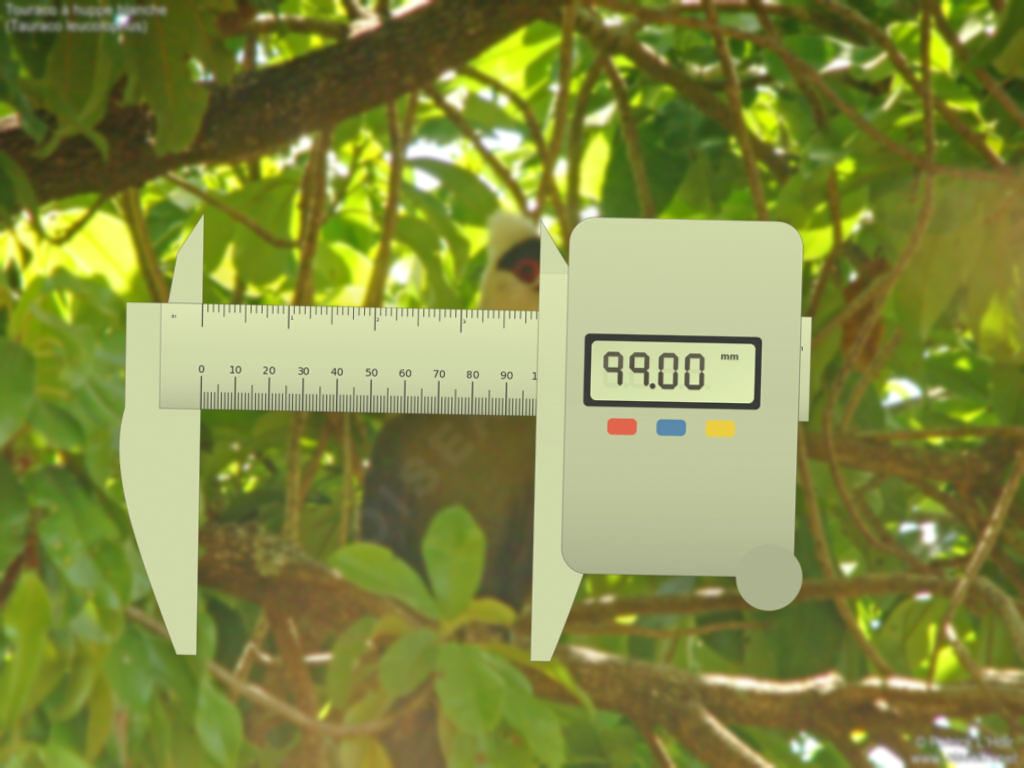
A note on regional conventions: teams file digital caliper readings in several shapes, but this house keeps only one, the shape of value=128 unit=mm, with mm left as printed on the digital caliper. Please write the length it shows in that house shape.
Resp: value=99.00 unit=mm
